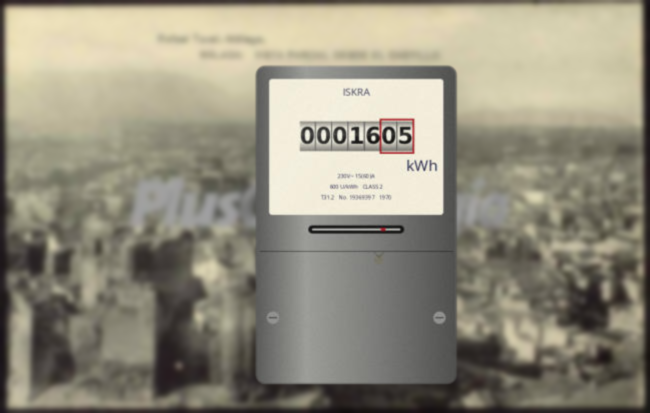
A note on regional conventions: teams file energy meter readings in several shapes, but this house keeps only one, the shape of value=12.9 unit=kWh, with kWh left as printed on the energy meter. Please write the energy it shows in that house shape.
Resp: value=16.05 unit=kWh
